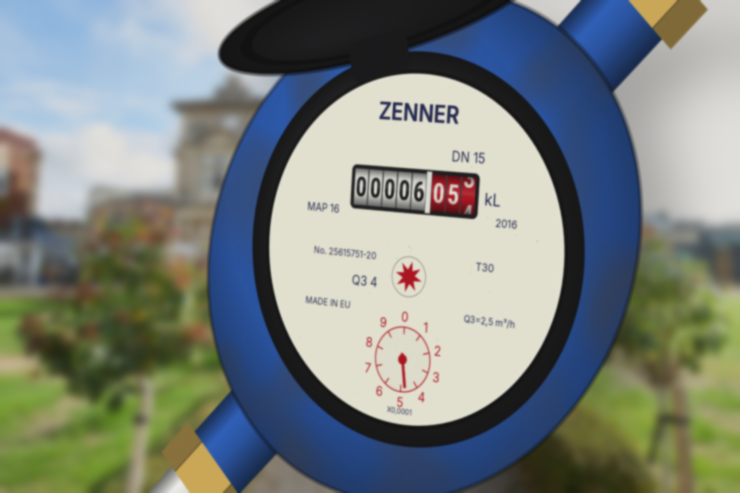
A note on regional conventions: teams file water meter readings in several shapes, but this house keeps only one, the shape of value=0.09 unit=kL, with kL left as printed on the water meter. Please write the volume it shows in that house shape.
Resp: value=6.0534 unit=kL
